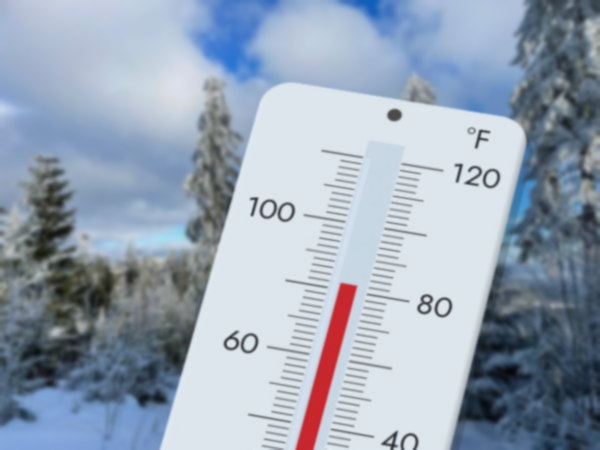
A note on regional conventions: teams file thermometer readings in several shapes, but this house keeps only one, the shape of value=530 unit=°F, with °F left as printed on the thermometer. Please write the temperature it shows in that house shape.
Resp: value=82 unit=°F
